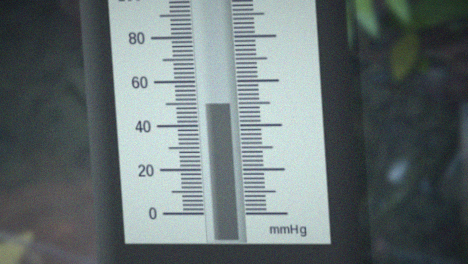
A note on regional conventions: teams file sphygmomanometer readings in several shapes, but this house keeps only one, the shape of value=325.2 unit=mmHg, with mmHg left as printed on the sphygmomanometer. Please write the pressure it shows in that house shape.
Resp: value=50 unit=mmHg
